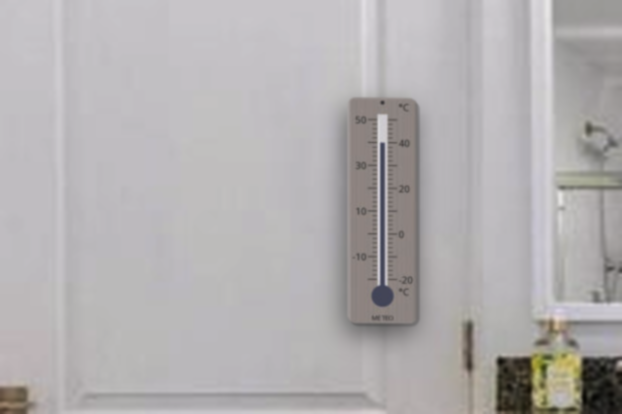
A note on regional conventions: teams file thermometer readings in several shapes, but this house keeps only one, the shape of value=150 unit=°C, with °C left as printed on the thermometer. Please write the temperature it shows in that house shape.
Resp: value=40 unit=°C
